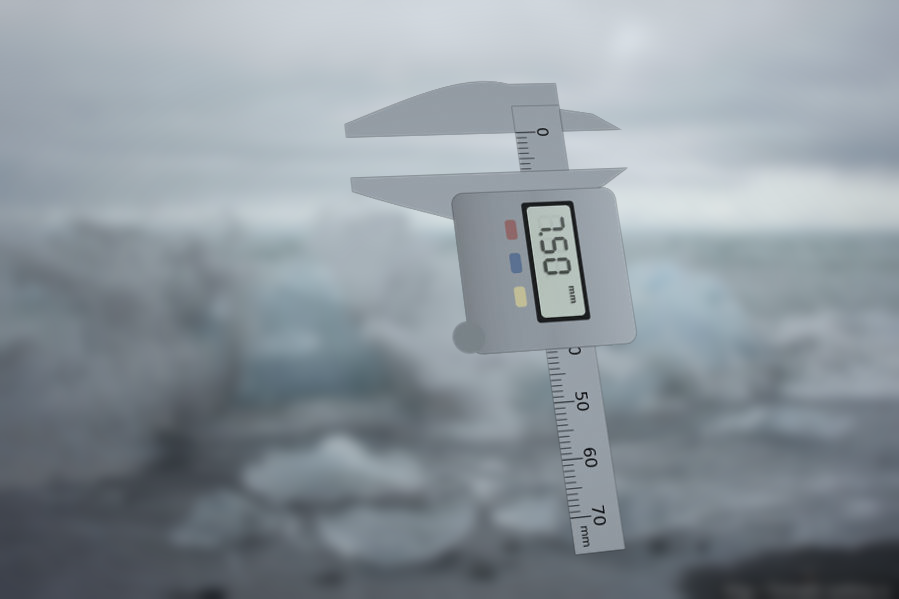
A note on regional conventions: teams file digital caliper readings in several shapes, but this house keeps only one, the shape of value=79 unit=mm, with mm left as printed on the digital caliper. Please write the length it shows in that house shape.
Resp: value=7.50 unit=mm
